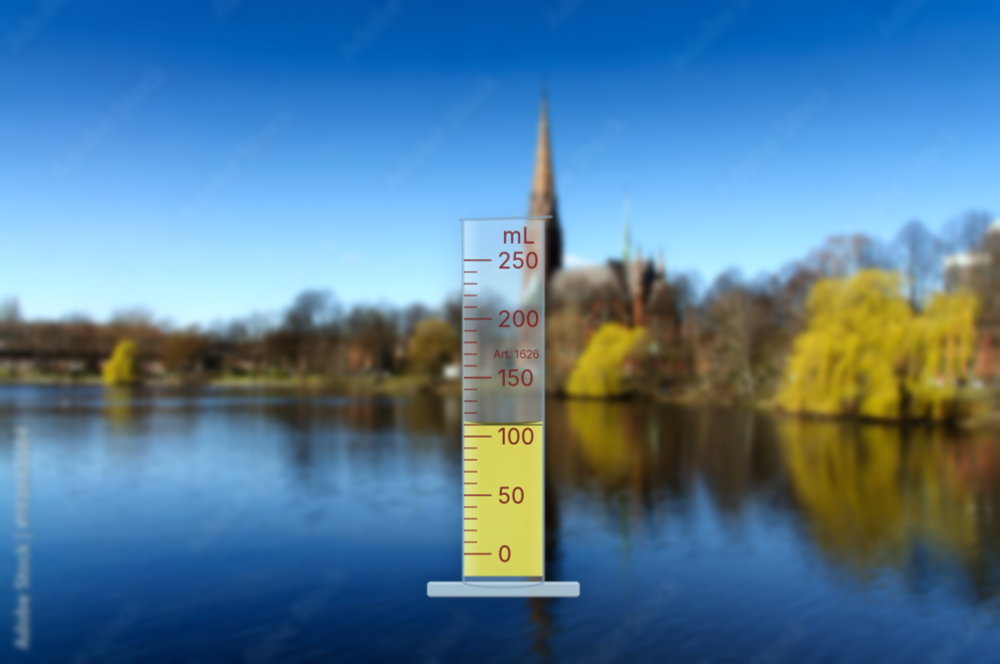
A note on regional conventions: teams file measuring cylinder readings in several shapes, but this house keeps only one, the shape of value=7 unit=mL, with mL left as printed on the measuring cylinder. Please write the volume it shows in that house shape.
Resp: value=110 unit=mL
